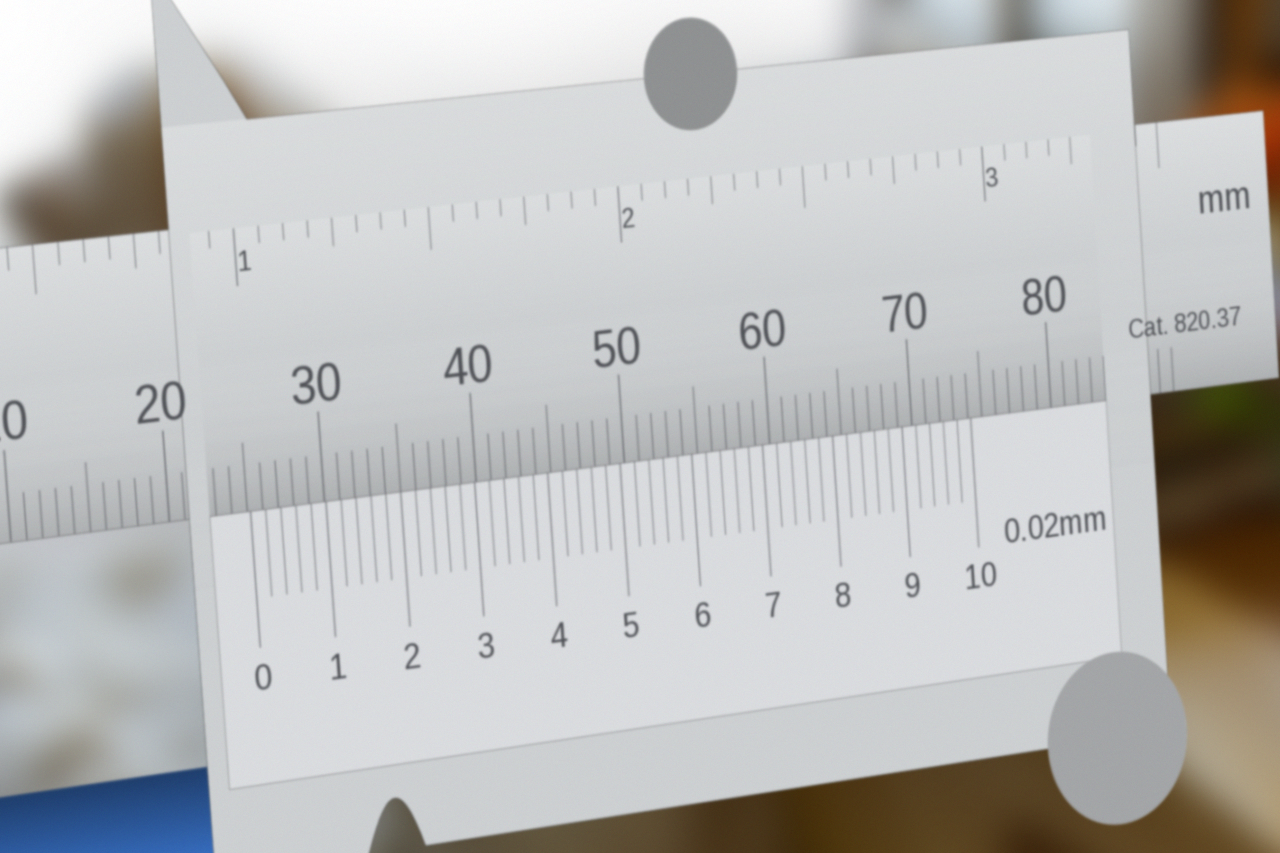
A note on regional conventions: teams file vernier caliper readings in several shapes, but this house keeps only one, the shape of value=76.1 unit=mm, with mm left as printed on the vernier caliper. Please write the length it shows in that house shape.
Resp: value=25.2 unit=mm
